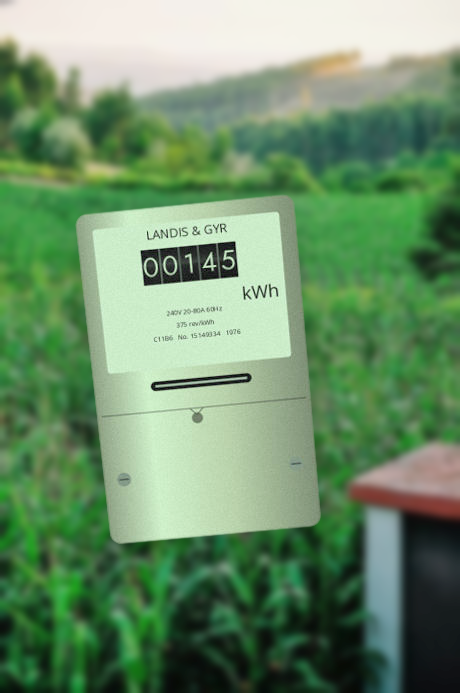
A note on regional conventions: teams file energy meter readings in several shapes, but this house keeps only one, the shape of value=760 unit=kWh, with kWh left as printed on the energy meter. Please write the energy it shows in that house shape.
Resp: value=145 unit=kWh
